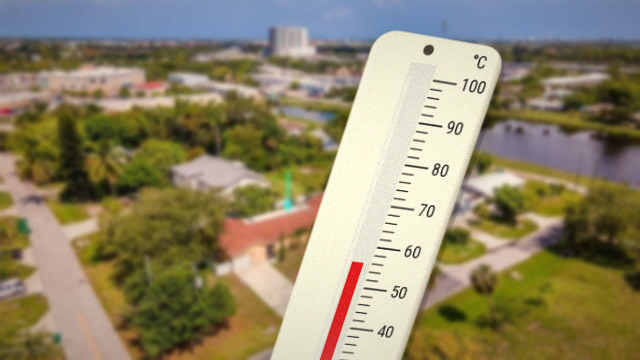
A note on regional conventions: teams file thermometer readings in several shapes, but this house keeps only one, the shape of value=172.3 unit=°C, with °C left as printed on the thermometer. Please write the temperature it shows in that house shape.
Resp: value=56 unit=°C
